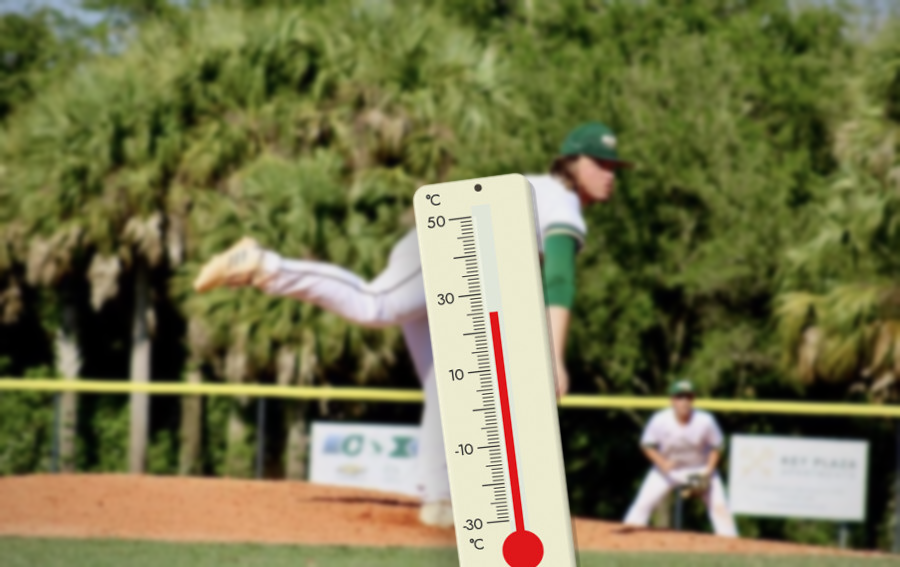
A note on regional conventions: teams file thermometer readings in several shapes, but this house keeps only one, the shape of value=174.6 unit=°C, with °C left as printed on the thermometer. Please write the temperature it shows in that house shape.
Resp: value=25 unit=°C
